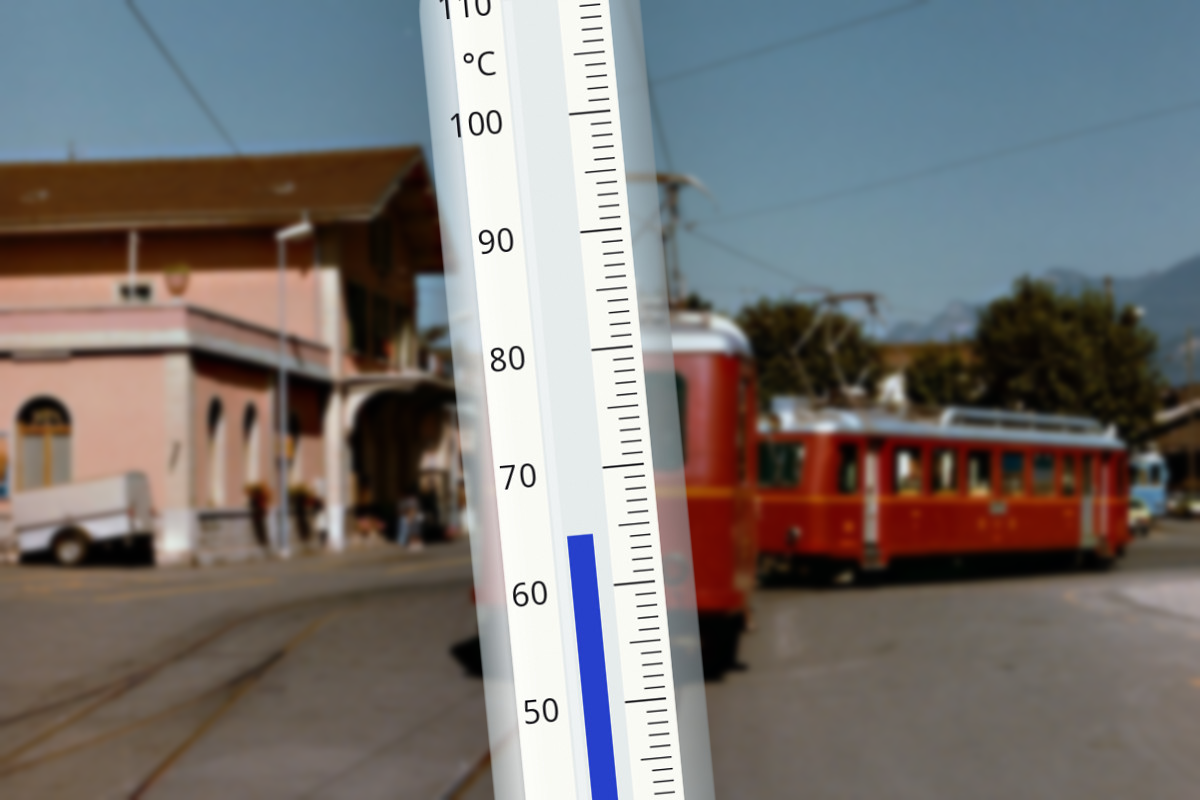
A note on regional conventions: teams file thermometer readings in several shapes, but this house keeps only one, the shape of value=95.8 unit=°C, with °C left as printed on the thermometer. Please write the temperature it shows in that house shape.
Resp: value=64.5 unit=°C
